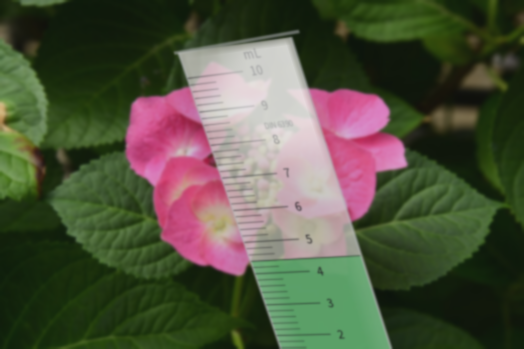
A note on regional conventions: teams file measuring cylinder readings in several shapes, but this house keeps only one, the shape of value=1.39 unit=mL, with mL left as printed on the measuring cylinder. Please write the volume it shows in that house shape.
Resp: value=4.4 unit=mL
